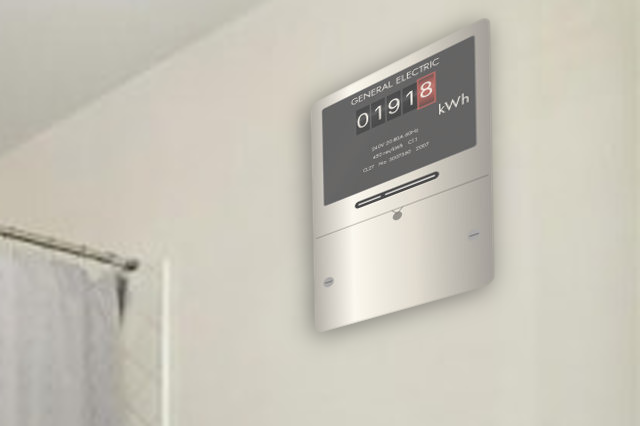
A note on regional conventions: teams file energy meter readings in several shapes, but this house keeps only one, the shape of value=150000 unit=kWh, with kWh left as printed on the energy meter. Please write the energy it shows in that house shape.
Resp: value=191.8 unit=kWh
